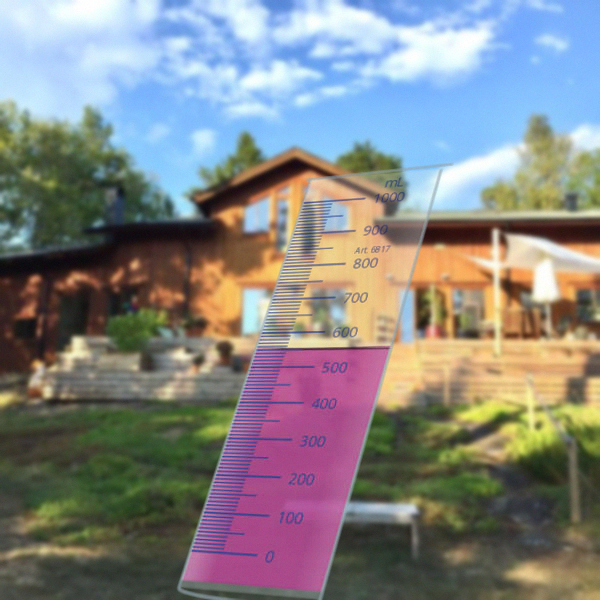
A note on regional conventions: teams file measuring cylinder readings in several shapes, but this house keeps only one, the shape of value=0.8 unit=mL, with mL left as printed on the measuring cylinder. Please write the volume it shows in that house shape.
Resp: value=550 unit=mL
